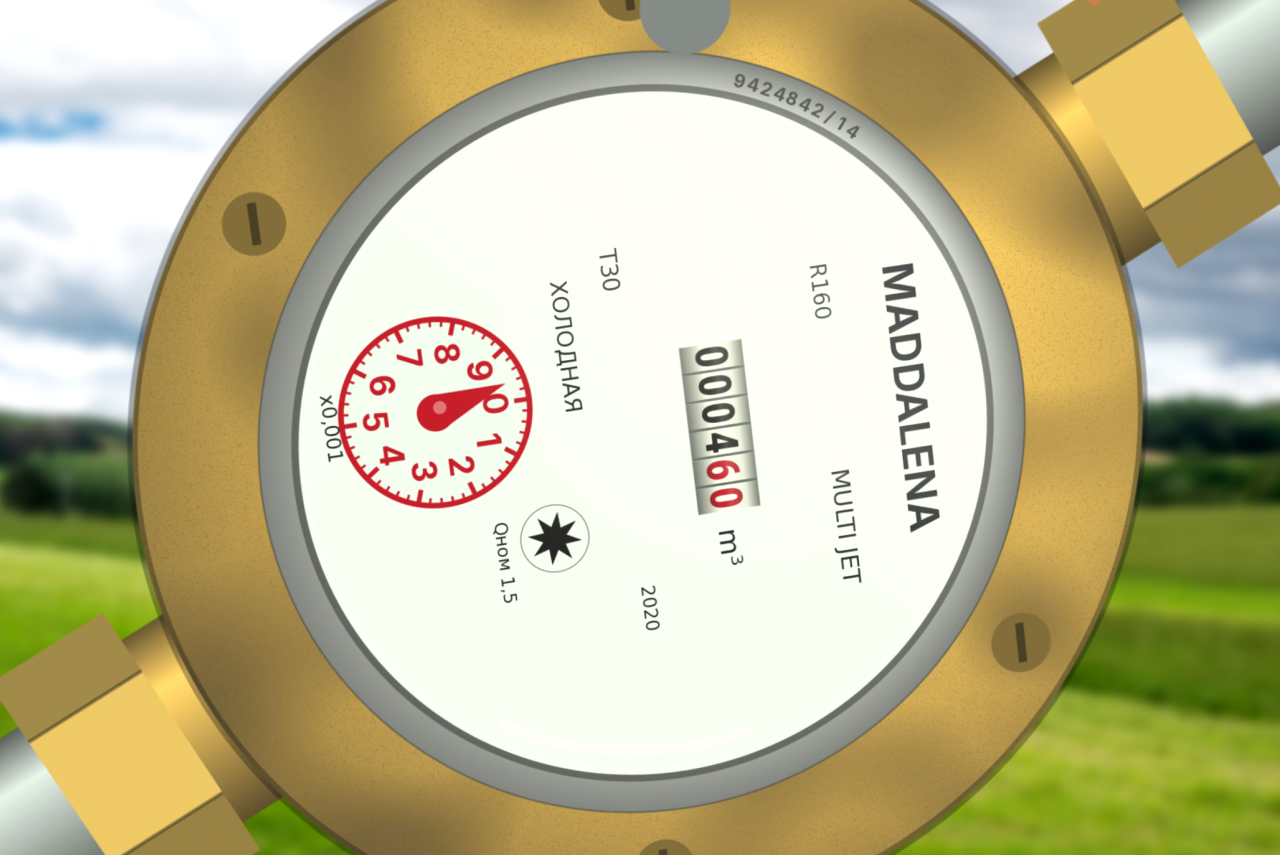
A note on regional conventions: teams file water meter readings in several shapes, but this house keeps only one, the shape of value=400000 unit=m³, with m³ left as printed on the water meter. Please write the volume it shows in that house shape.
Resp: value=4.599 unit=m³
